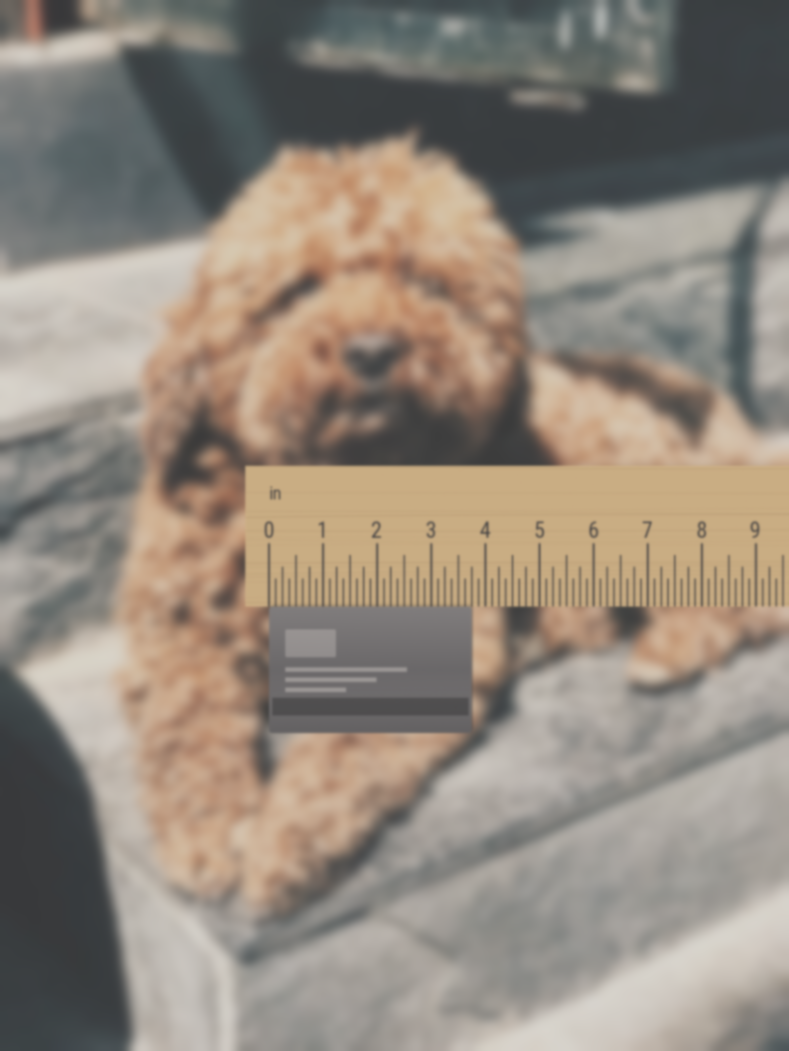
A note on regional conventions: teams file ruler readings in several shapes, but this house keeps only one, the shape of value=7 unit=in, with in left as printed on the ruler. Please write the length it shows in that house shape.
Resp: value=3.75 unit=in
